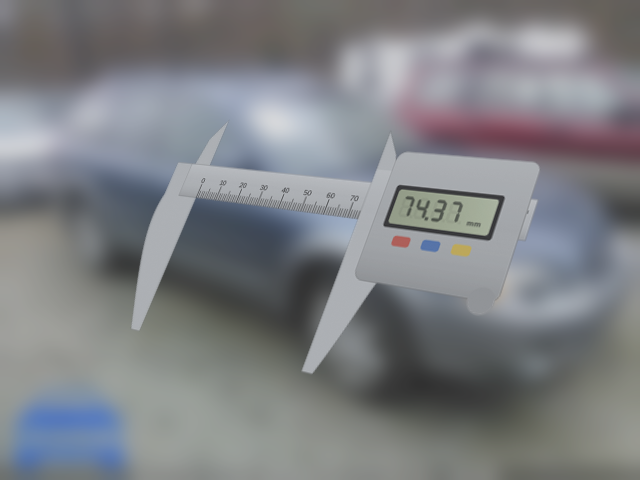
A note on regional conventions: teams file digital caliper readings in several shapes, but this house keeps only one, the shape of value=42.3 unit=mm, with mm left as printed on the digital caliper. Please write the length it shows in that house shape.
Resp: value=74.37 unit=mm
